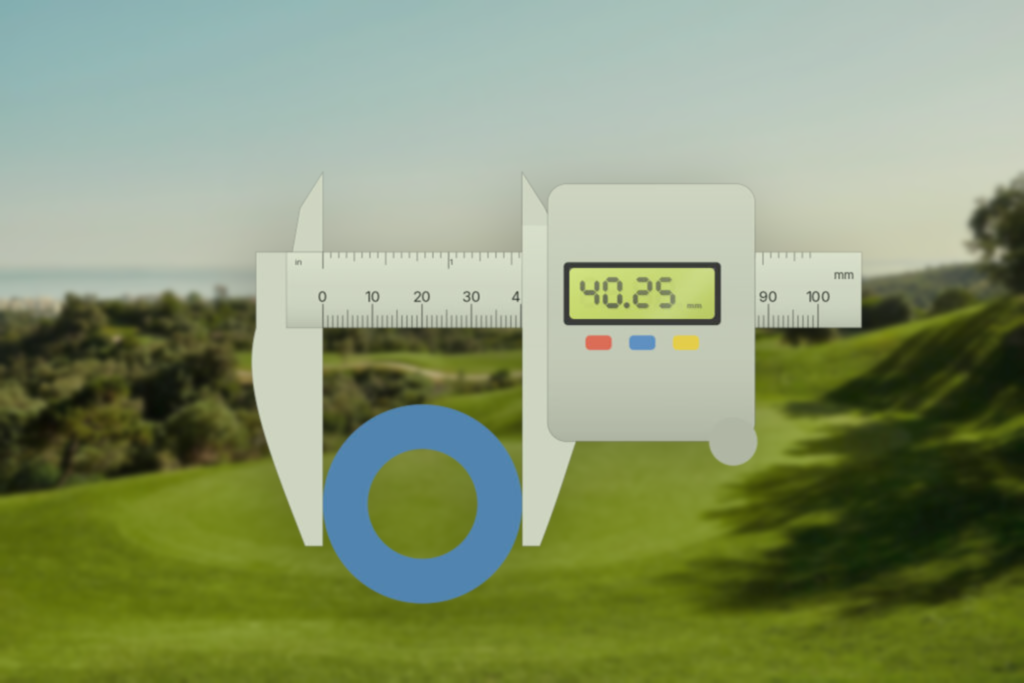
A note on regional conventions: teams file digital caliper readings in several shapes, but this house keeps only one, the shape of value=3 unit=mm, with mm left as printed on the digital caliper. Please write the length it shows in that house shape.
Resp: value=40.25 unit=mm
